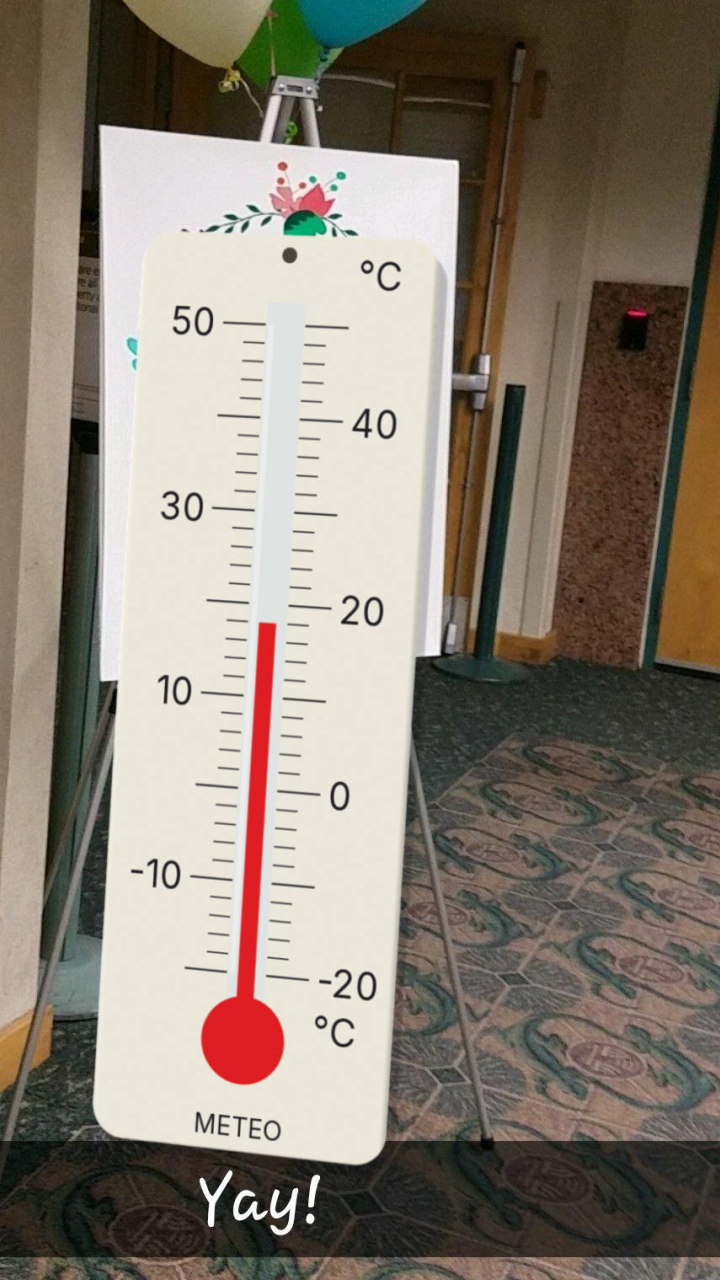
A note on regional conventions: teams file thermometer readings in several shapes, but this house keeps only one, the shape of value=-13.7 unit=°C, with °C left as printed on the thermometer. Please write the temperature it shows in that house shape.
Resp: value=18 unit=°C
